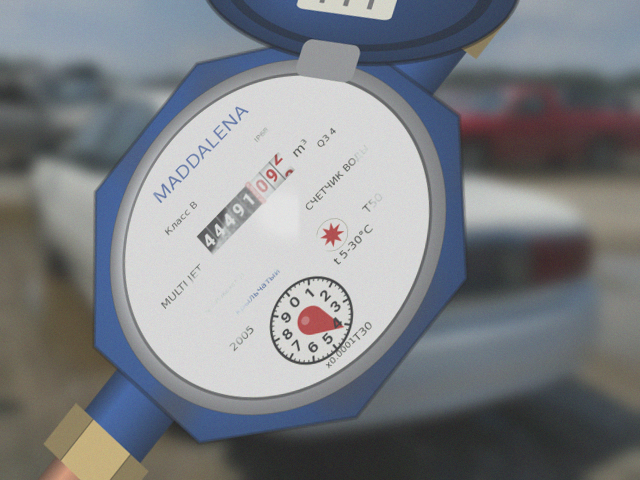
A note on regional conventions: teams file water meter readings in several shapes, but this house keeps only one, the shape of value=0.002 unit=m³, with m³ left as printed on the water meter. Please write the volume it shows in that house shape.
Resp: value=44491.0924 unit=m³
